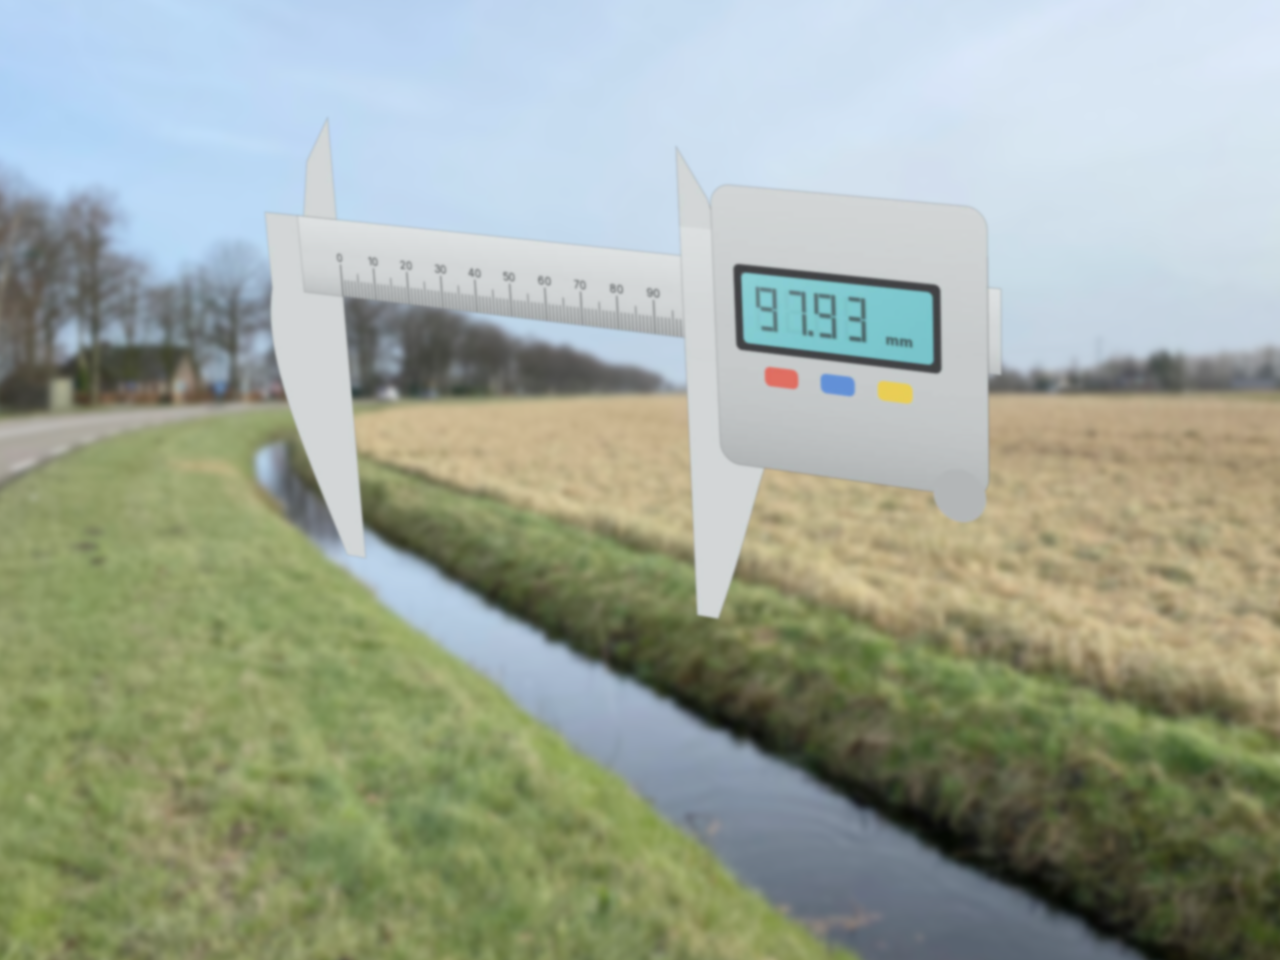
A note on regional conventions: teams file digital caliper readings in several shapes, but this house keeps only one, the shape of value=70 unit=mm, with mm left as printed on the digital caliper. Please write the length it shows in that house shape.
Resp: value=97.93 unit=mm
